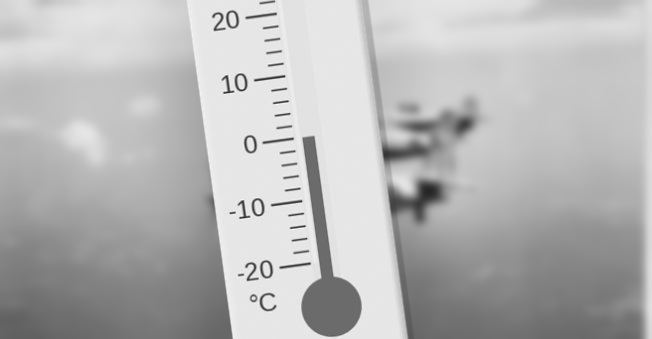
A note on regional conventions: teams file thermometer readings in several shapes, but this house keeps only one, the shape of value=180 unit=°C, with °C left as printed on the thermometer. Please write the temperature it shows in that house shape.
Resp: value=0 unit=°C
